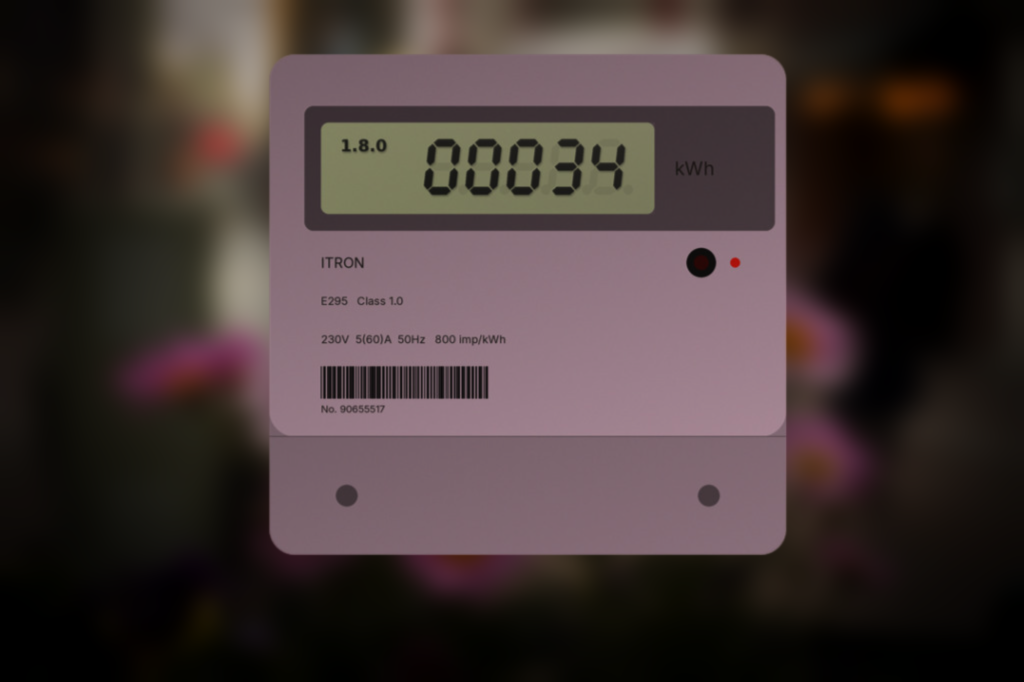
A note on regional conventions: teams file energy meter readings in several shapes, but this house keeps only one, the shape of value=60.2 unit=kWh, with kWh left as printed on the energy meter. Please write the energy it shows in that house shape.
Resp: value=34 unit=kWh
